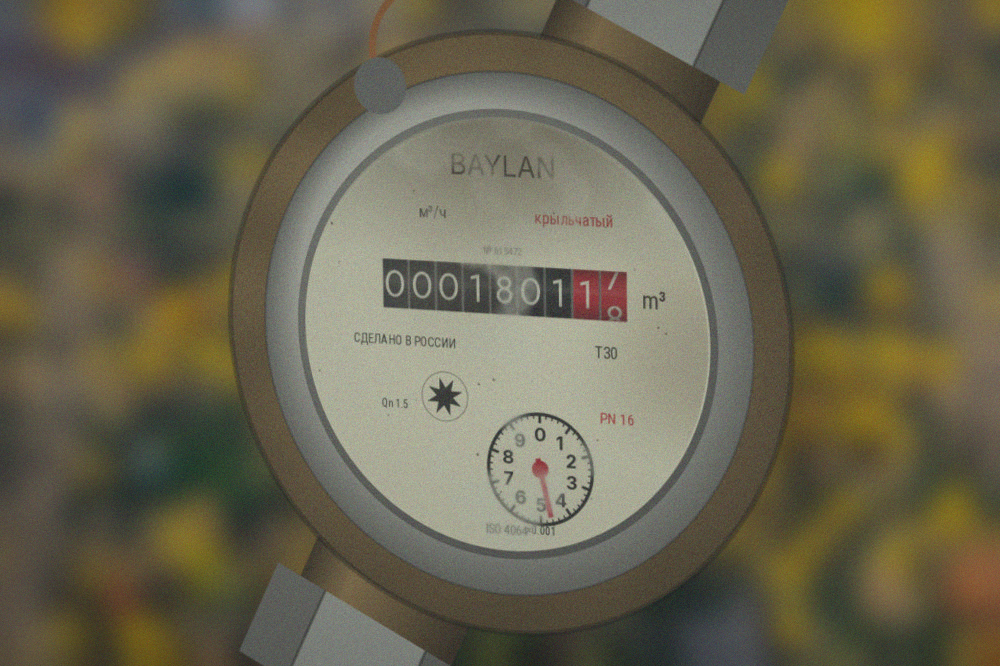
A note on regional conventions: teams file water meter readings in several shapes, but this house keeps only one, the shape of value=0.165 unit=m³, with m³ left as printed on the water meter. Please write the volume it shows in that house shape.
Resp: value=1801.174 unit=m³
